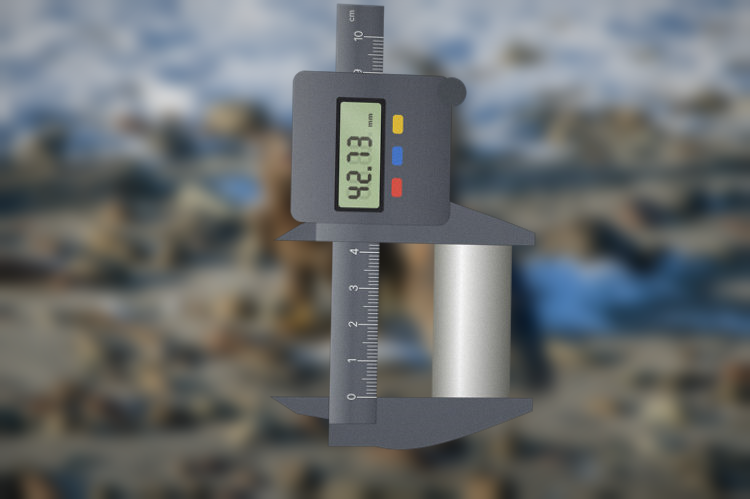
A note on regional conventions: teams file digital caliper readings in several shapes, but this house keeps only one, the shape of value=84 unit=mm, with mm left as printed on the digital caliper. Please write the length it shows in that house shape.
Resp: value=42.73 unit=mm
